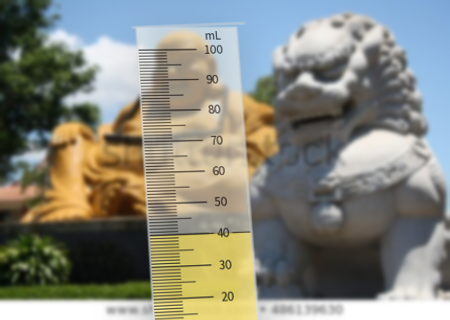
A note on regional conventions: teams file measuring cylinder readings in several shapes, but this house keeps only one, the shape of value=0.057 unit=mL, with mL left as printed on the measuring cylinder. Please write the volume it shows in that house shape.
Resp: value=40 unit=mL
